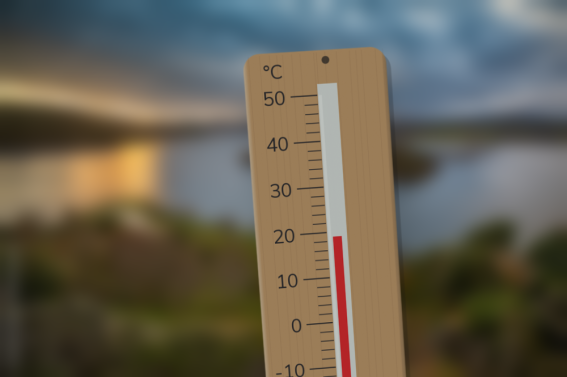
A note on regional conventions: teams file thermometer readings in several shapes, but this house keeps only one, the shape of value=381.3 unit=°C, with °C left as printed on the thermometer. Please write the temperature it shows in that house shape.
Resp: value=19 unit=°C
